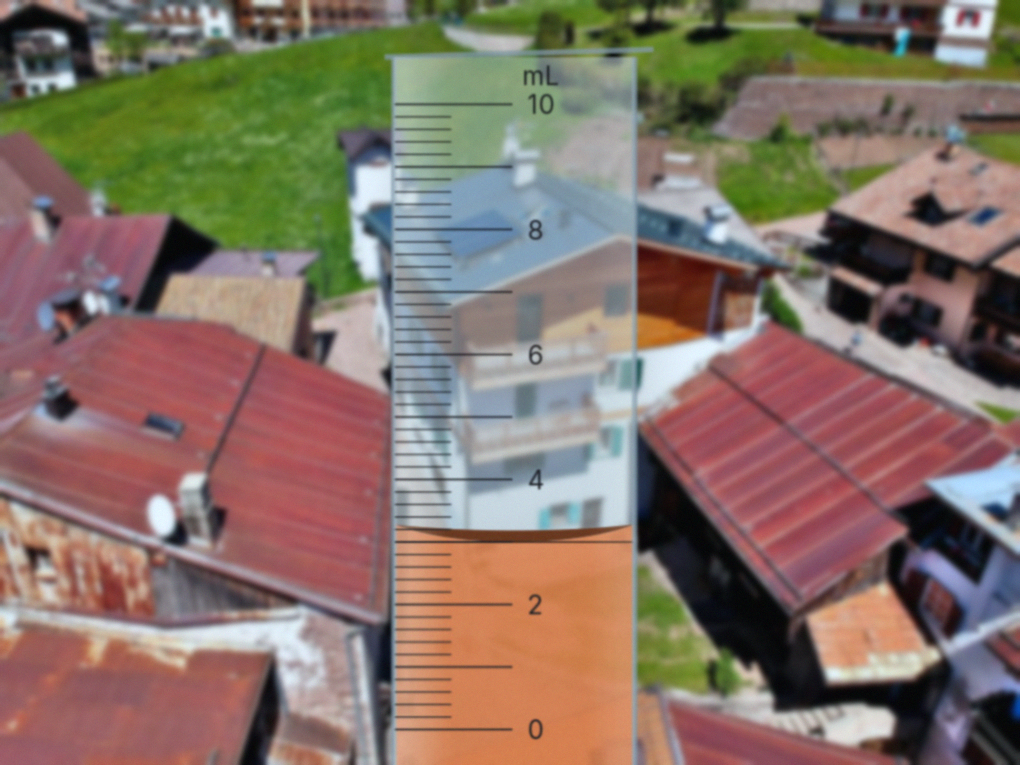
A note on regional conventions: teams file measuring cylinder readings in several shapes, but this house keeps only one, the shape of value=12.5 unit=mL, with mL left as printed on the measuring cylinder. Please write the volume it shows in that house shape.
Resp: value=3 unit=mL
